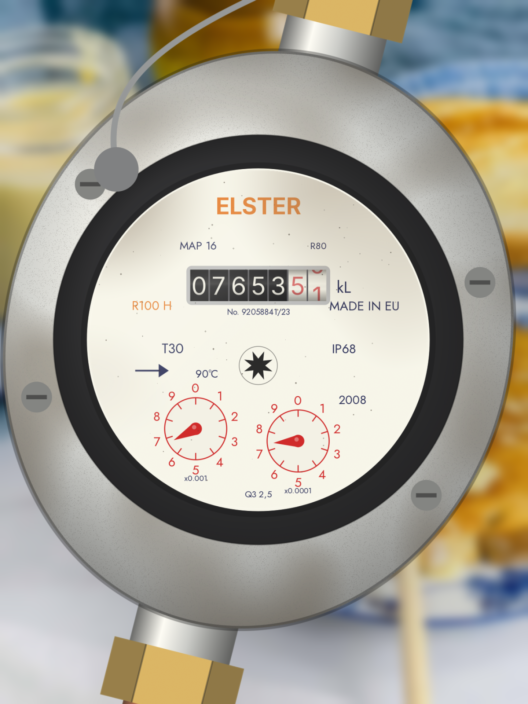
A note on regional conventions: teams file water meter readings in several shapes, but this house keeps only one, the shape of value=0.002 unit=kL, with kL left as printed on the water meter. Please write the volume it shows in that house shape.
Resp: value=7653.5067 unit=kL
